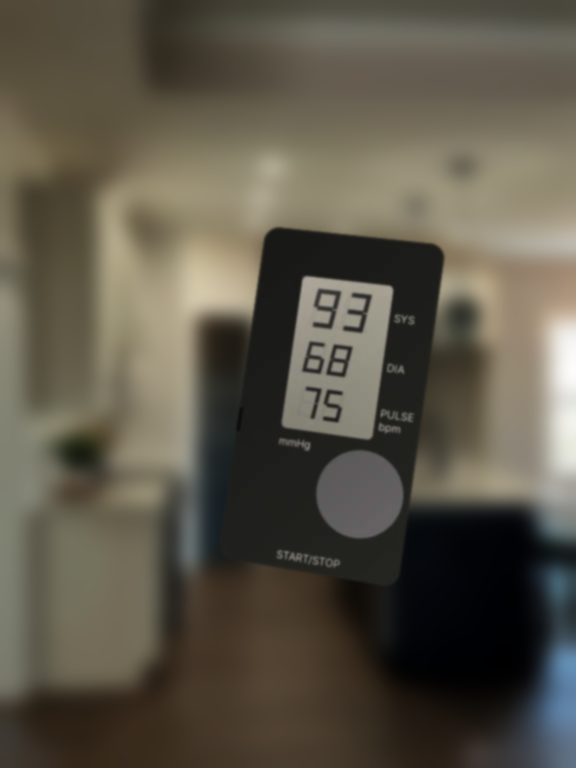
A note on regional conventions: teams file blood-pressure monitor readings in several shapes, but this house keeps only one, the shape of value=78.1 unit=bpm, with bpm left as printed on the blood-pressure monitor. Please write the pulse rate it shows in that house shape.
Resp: value=75 unit=bpm
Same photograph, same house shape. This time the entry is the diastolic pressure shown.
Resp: value=68 unit=mmHg
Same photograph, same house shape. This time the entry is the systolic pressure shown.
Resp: value=93 unit=mmHg
